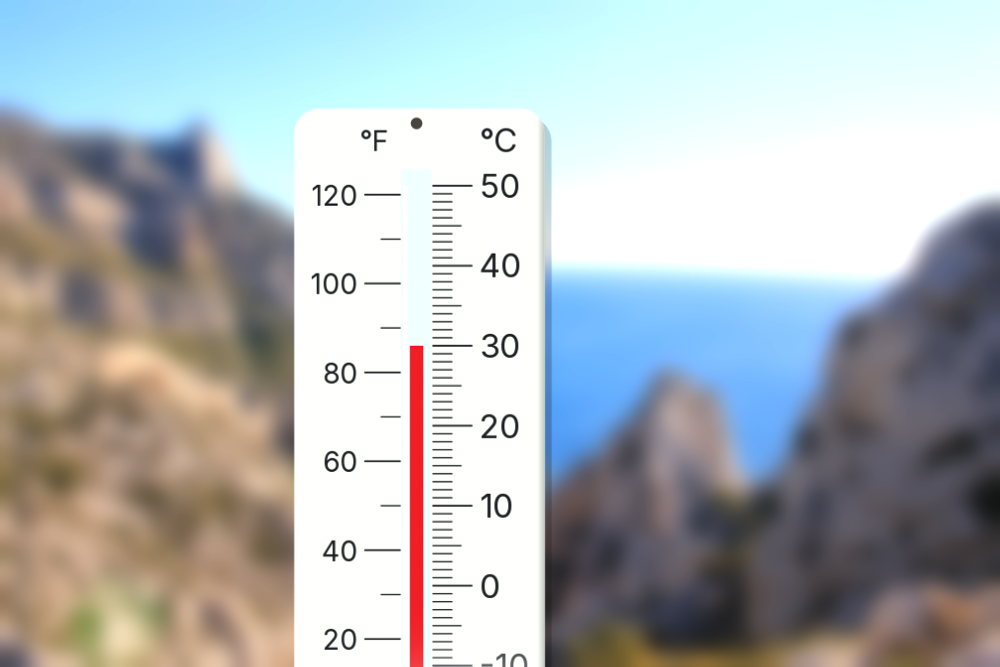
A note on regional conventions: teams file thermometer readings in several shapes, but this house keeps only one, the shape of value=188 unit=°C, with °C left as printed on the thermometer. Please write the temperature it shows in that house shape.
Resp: value=30 unit=°C
